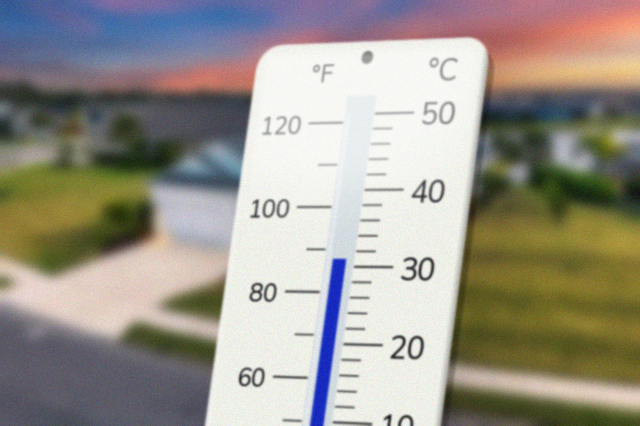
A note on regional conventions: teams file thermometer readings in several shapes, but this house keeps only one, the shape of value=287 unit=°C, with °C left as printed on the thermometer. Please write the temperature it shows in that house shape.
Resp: value=31 unit=°C
